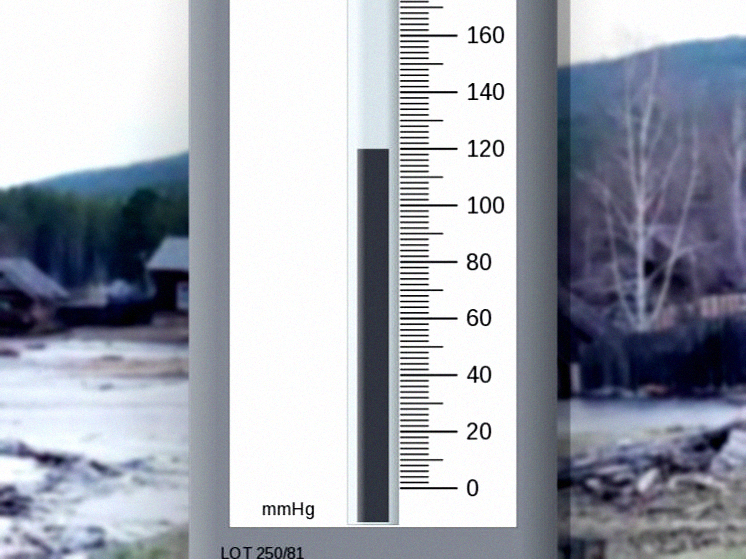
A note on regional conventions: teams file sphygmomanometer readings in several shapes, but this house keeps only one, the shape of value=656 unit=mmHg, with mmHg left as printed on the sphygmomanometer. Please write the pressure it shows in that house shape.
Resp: value=120 unit=mmHg
